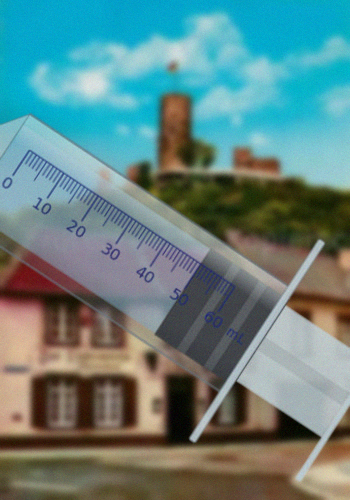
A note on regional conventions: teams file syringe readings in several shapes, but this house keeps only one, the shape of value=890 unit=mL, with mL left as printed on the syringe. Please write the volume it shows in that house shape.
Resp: value=50 unit=mL
